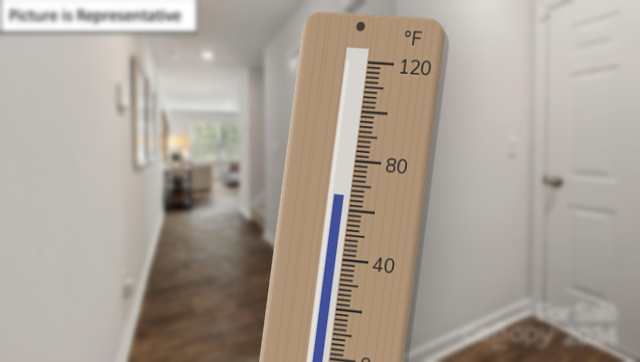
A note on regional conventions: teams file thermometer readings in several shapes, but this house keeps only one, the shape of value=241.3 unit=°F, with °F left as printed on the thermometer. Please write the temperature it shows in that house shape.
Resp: value=66 unit=°F
